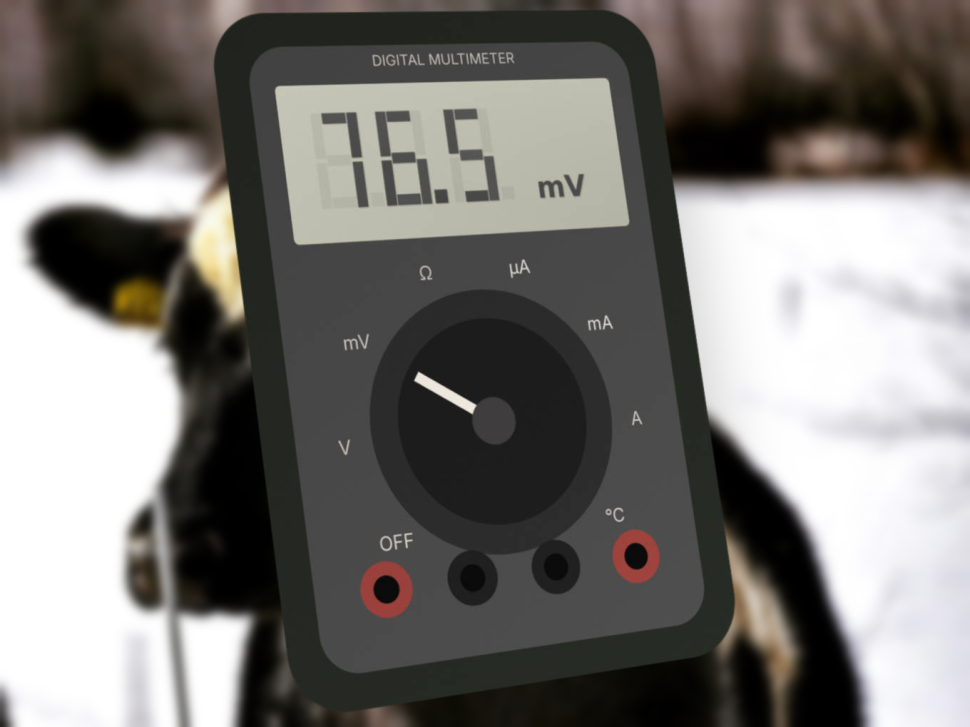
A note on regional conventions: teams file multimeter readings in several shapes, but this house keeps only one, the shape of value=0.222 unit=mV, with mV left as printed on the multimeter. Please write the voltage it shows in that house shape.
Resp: value=76.5 unit=mV
